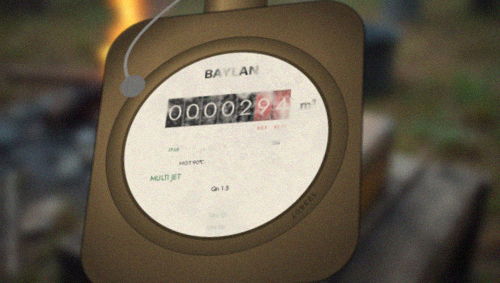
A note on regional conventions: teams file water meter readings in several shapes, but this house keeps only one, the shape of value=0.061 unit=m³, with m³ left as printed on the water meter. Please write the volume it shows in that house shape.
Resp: value=2.94 unit=m³
